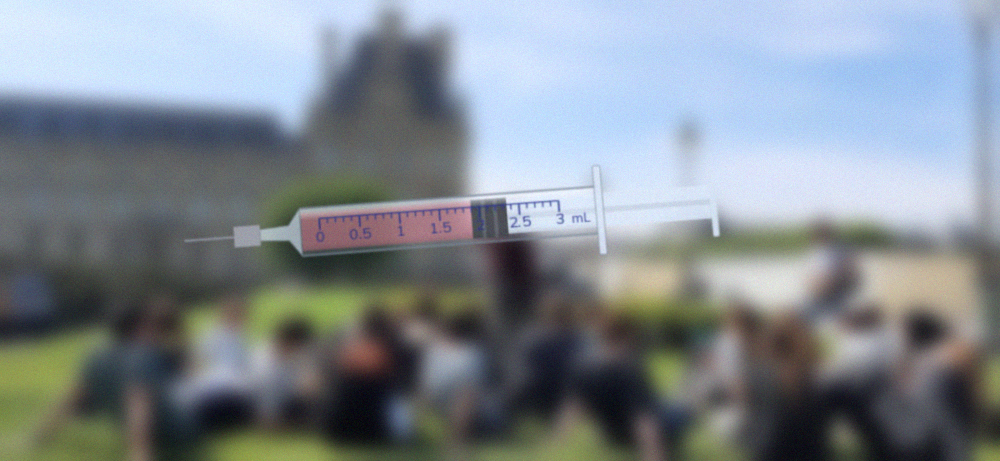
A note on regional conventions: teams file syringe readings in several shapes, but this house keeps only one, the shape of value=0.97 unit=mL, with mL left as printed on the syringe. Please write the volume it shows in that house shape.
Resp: value=1.9 unit=mL
